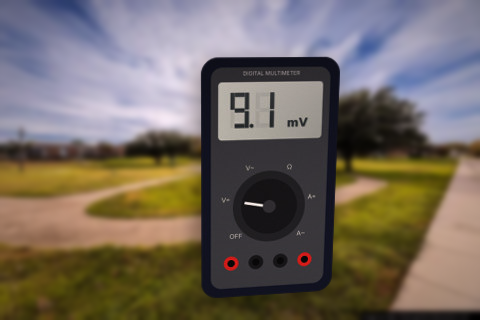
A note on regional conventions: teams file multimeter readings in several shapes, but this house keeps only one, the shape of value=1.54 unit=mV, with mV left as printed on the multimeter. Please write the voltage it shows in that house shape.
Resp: value=9.1 unit=mV
